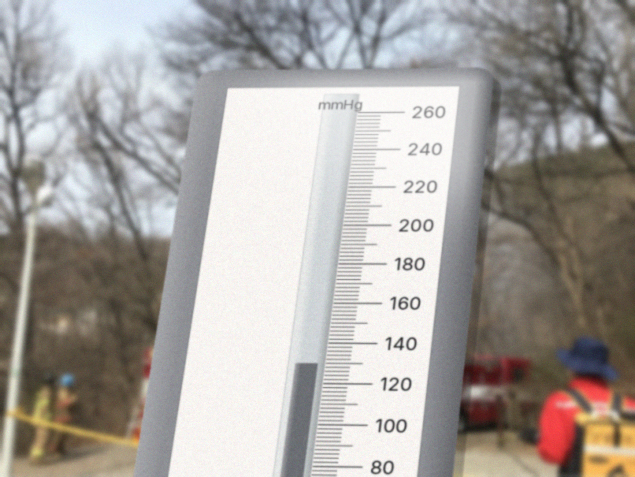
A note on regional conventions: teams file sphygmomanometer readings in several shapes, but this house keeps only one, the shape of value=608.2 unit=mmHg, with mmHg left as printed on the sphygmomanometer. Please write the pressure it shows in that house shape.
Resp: value=130 unit=mmHg
